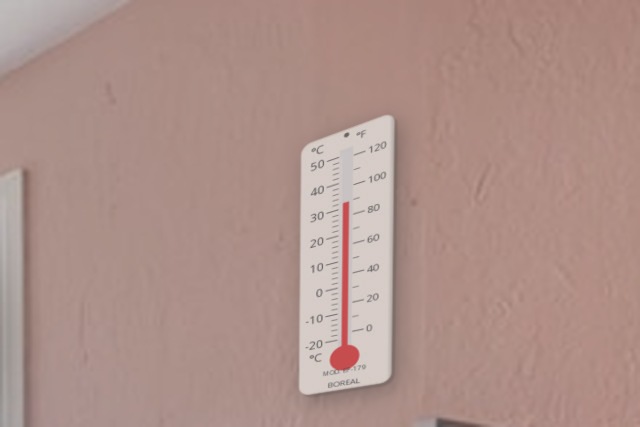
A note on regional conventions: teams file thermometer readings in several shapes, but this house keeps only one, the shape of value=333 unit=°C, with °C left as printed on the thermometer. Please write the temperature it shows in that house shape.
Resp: value=32 unit=°C
